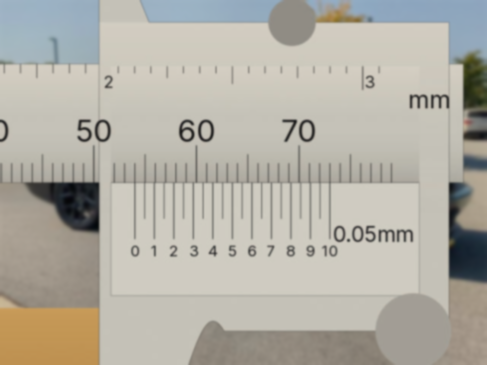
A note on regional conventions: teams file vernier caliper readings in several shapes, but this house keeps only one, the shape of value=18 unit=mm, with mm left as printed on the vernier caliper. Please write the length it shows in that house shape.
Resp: value=54.0 unit=mm
